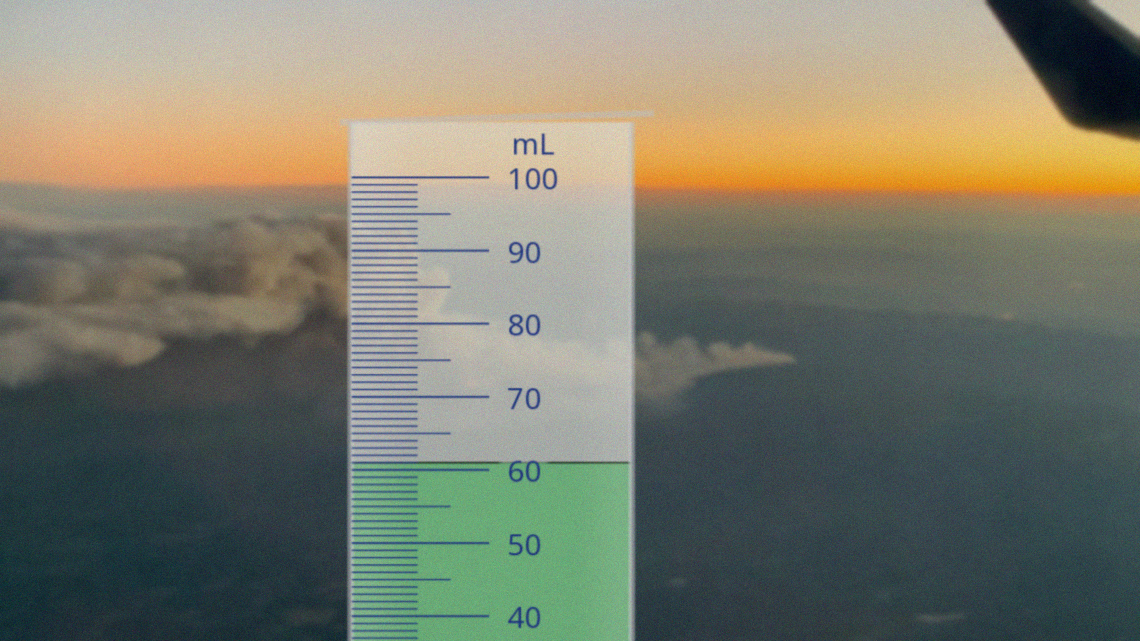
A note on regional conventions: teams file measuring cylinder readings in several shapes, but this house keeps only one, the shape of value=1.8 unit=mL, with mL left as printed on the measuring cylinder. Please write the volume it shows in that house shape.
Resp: value=61 unit=mL
